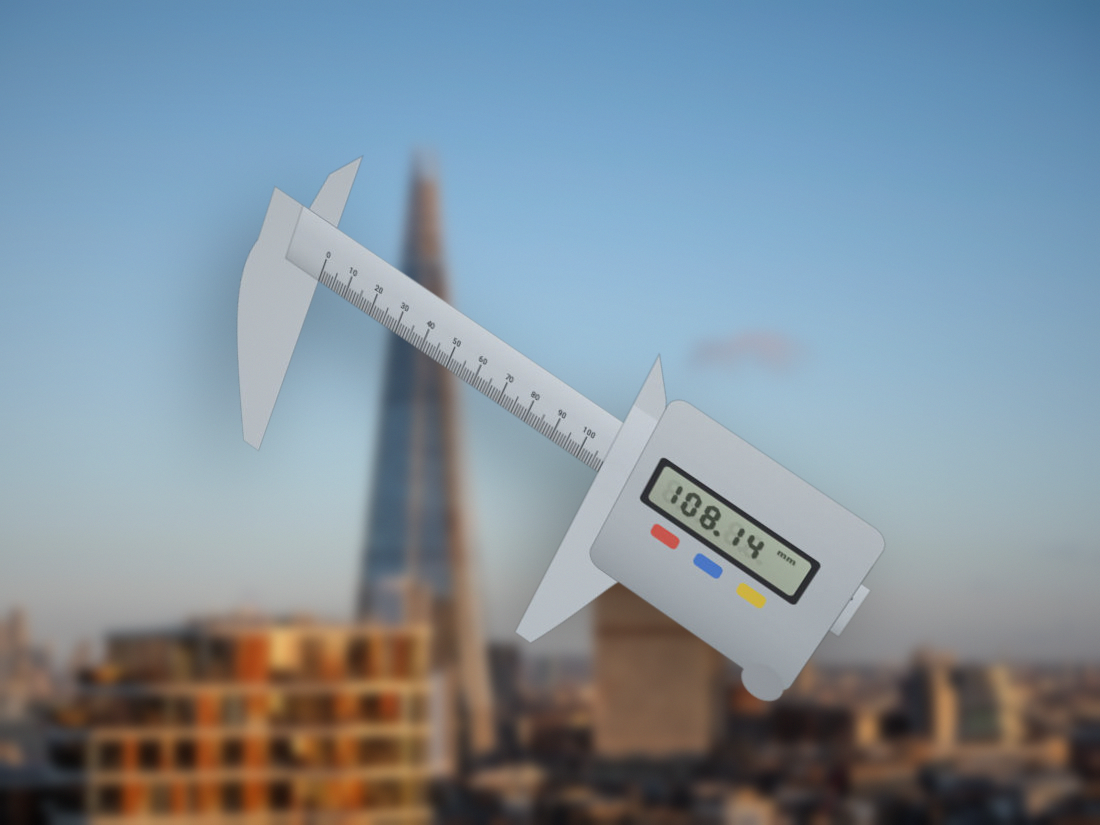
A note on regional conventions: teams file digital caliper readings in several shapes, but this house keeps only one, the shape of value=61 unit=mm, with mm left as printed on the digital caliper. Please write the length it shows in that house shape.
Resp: value=108.14 unit=mm
